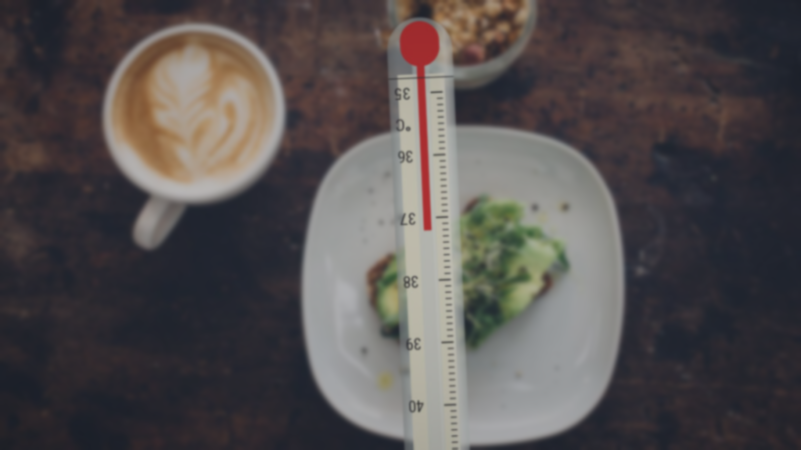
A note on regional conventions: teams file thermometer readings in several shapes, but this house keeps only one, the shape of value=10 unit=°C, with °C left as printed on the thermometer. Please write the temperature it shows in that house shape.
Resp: value=37.2 unit=°C
